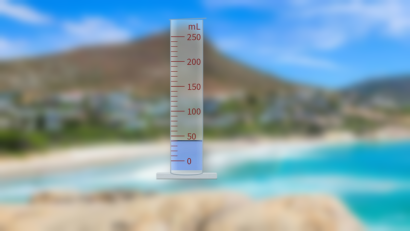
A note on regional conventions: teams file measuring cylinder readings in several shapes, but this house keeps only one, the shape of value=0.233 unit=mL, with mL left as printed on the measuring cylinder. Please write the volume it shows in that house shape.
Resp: value=40 unit=mL
